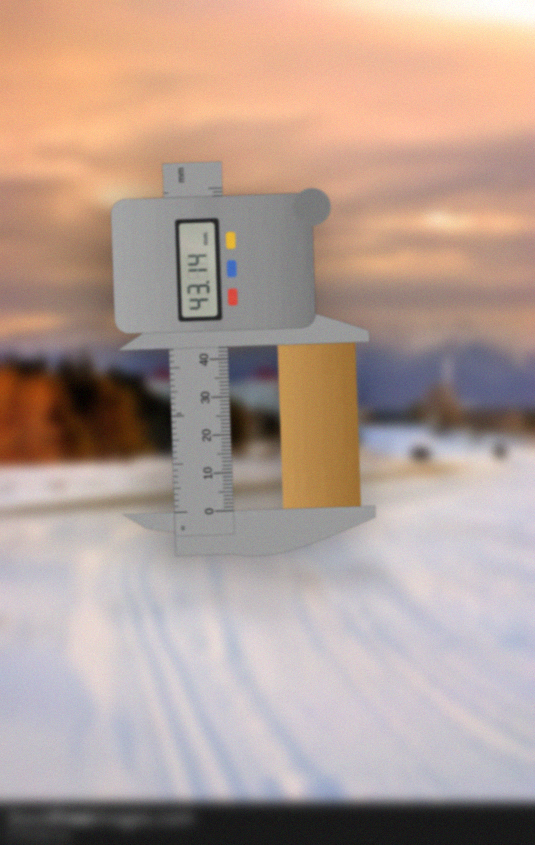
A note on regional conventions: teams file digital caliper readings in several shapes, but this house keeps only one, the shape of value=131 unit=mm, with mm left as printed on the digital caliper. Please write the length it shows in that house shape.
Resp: value=43.14 unit=mm
